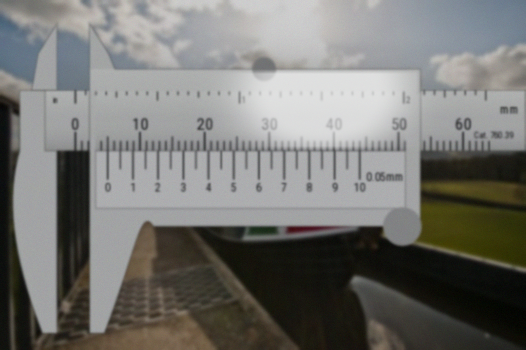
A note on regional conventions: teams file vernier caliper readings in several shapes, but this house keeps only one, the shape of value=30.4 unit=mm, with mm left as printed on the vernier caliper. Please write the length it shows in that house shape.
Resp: value=5.0 unit=mm
